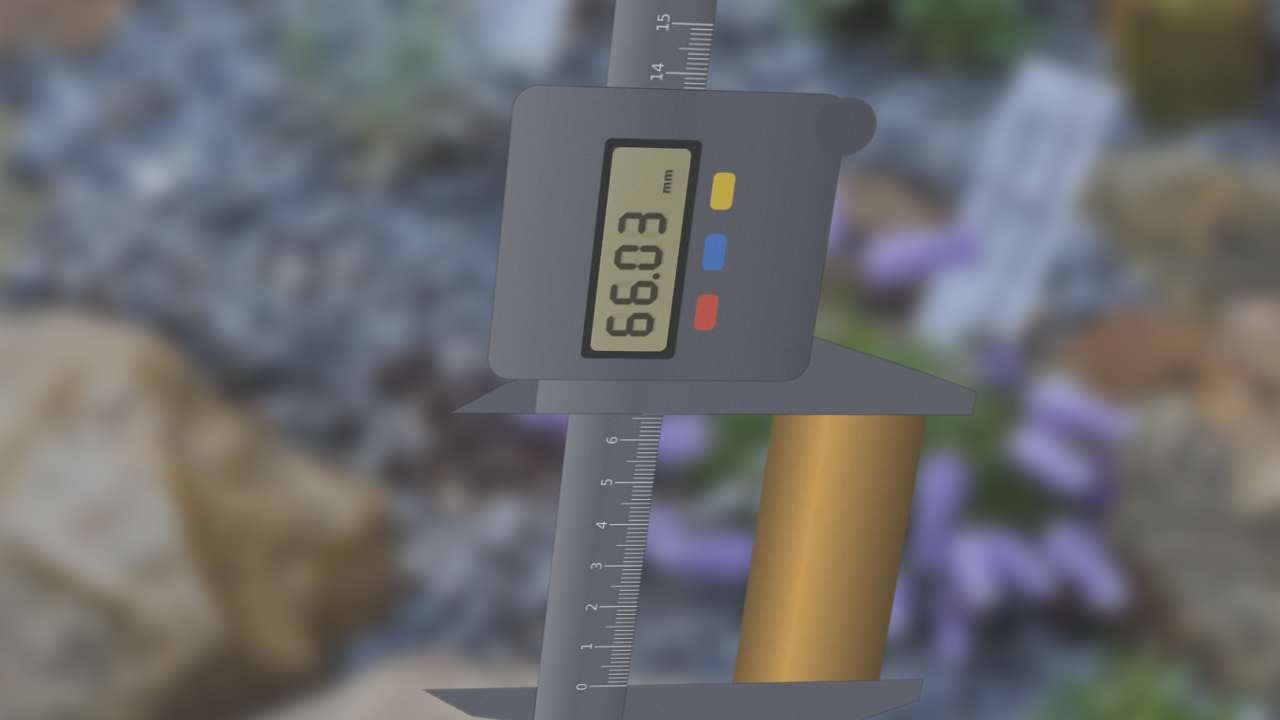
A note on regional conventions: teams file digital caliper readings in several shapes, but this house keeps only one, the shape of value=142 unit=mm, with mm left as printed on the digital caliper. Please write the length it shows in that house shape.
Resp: value=66.03 unit=mm
